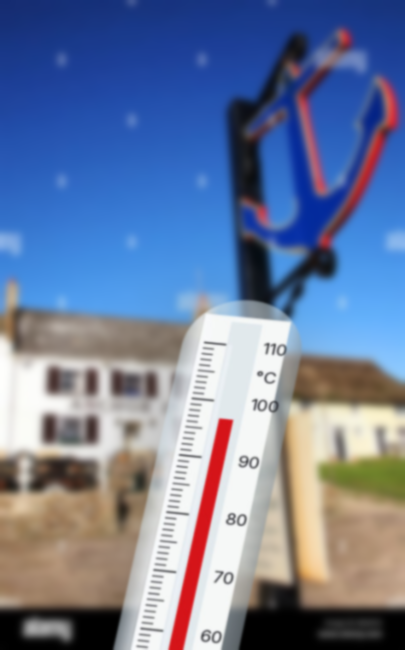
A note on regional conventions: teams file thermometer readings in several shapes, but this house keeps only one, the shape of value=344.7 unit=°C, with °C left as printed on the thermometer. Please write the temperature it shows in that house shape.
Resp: value=97 unit=°C
